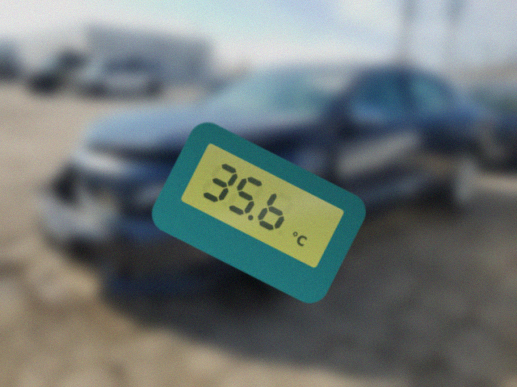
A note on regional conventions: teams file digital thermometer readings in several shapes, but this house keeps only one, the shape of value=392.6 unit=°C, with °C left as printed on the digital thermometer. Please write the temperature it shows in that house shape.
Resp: value=35.6 unit=°C
